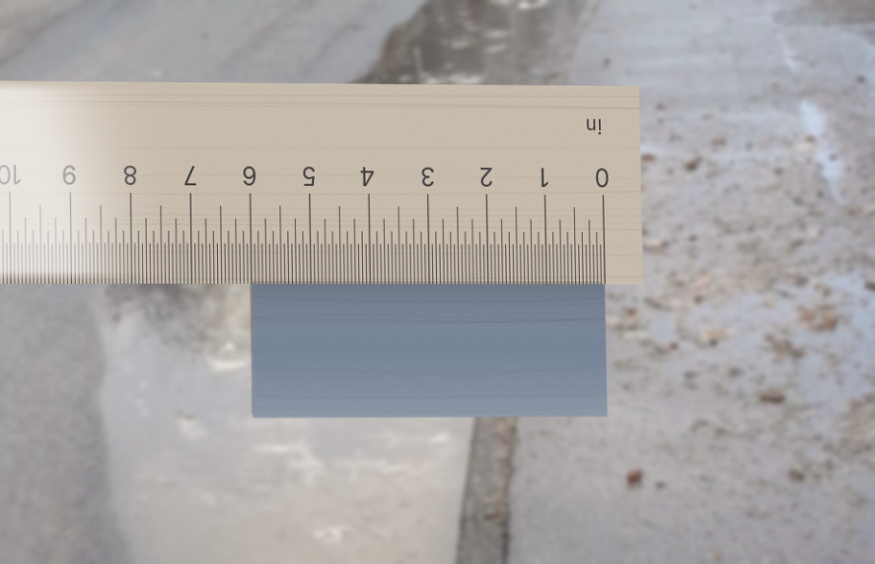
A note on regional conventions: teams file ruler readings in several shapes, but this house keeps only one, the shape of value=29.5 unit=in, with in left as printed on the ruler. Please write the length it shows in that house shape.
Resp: value=6 unit=in
